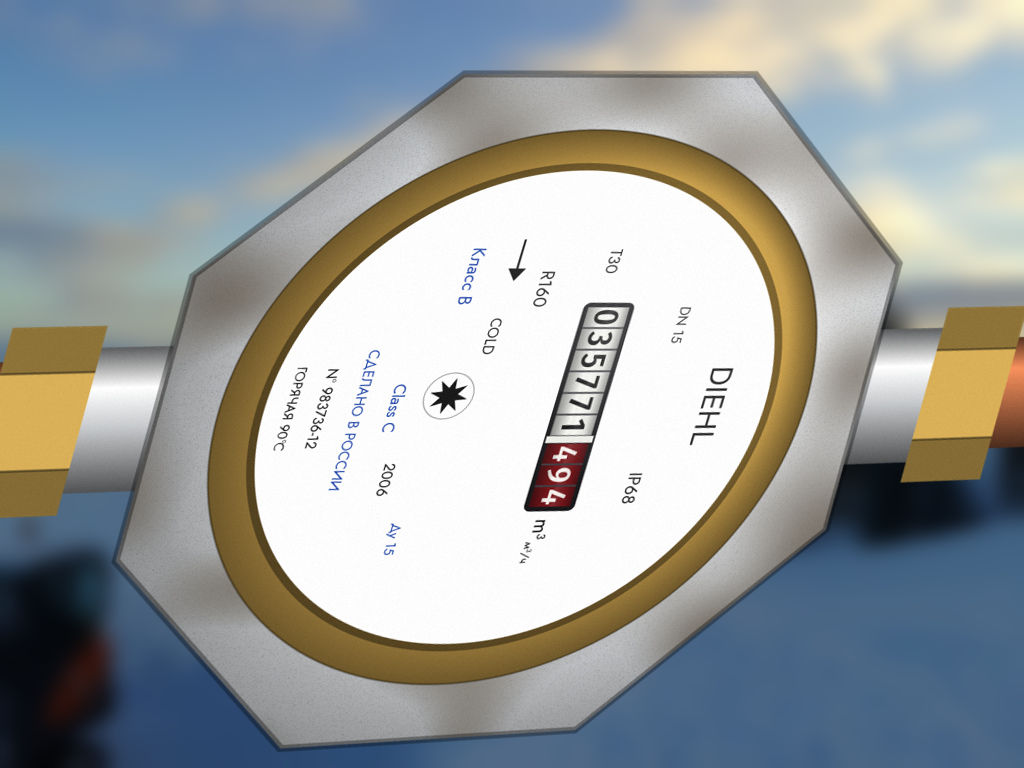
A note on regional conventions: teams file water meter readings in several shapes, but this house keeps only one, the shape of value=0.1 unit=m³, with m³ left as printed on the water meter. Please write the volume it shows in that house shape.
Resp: value=35771.494 unit=m³
